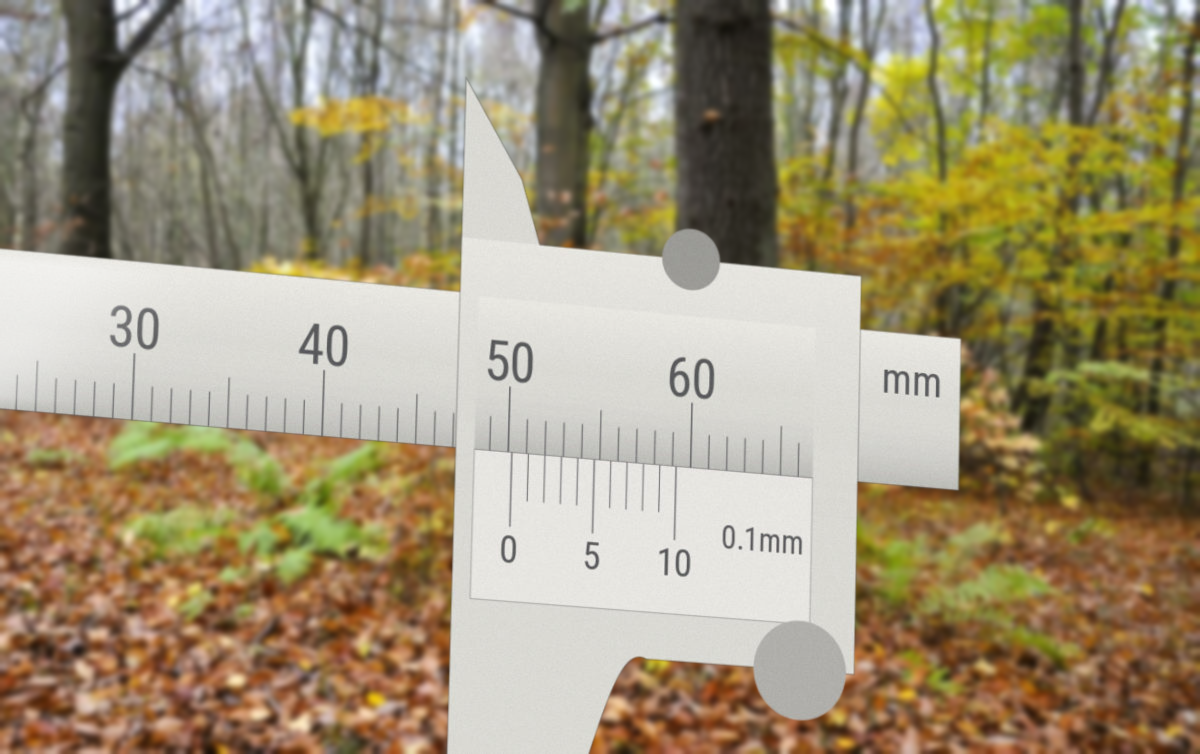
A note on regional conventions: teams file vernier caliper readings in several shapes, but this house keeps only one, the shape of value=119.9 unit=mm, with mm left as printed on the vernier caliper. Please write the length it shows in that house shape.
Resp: value=50.2 unit=mm
